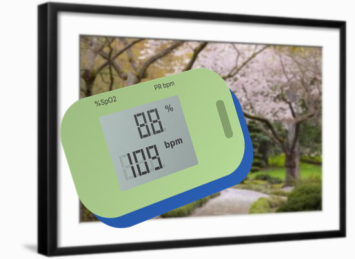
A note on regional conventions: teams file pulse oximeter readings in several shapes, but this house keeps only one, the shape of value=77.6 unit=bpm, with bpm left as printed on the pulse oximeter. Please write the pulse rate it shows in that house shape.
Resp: value=109 unit=bpm
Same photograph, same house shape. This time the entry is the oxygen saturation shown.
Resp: value=88 unit=%
